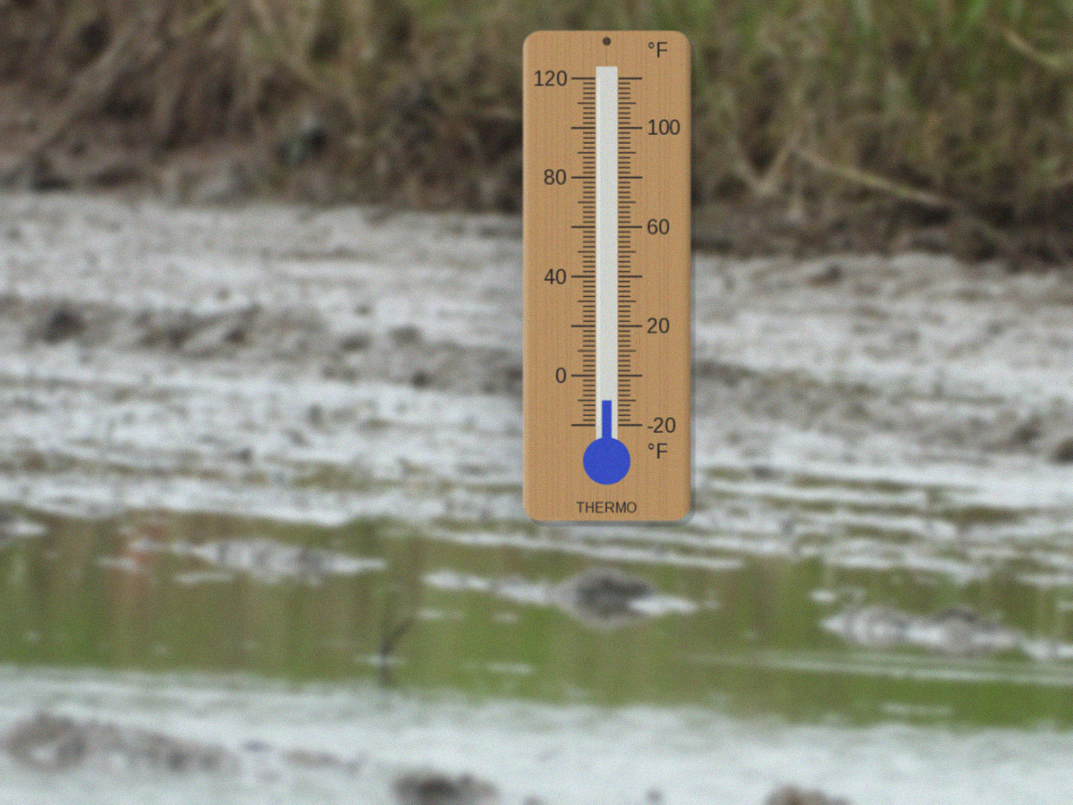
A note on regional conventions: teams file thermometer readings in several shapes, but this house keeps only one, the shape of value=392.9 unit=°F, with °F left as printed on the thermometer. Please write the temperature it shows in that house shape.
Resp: value=-10 unit=°F
